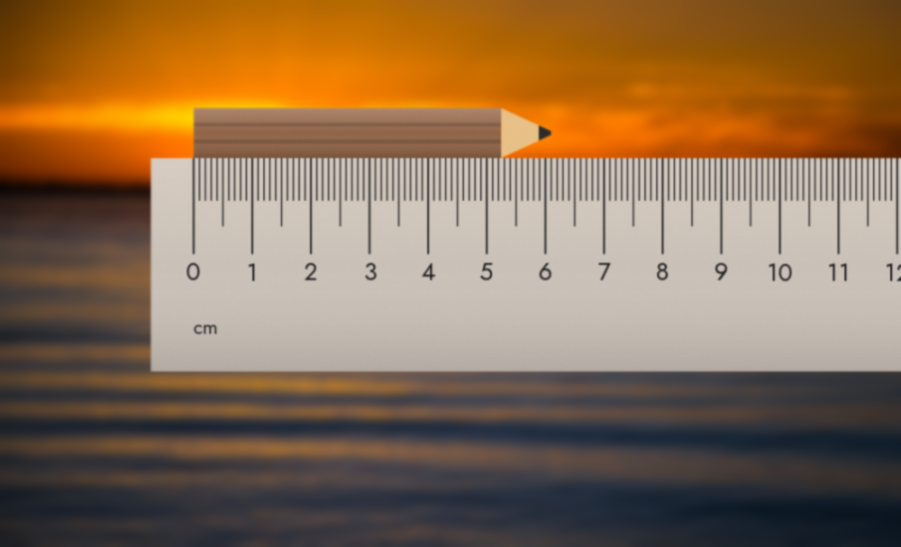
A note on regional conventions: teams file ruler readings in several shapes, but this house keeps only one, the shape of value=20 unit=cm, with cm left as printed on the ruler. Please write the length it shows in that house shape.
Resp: value=6.1 unit=cm
